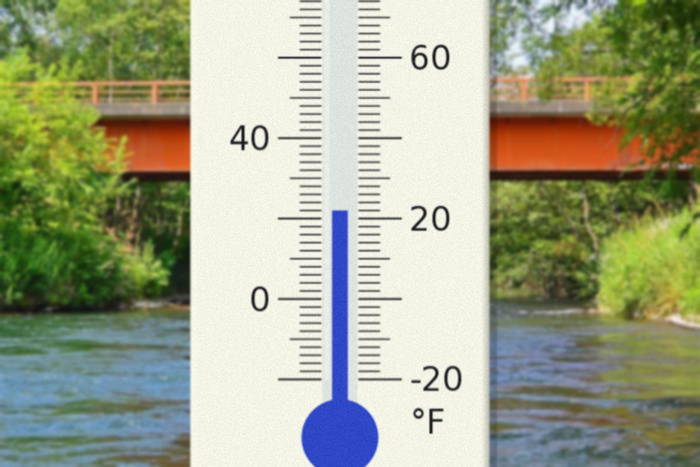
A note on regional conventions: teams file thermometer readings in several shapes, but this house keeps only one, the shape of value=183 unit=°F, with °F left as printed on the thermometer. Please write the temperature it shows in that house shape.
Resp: value=22 unit=°F
